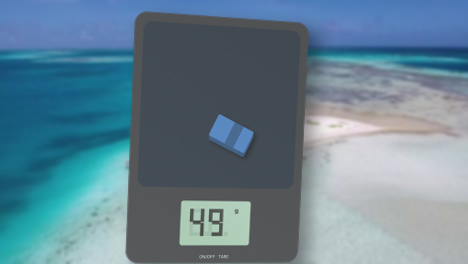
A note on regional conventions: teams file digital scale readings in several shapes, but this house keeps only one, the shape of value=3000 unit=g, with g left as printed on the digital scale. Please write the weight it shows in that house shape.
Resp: value=49 unit=g
